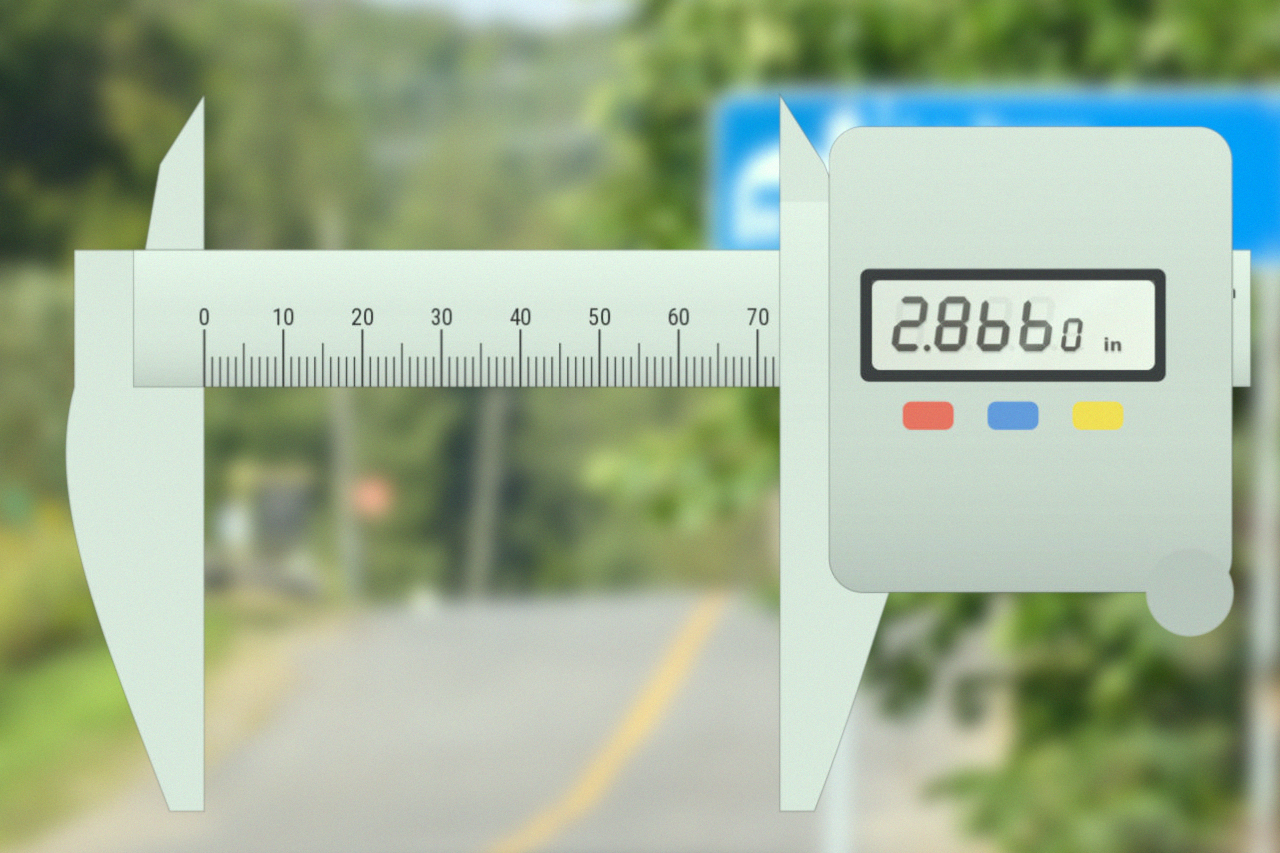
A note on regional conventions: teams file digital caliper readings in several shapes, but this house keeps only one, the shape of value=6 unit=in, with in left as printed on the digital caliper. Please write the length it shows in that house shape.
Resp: value=2.8660 unit=in
